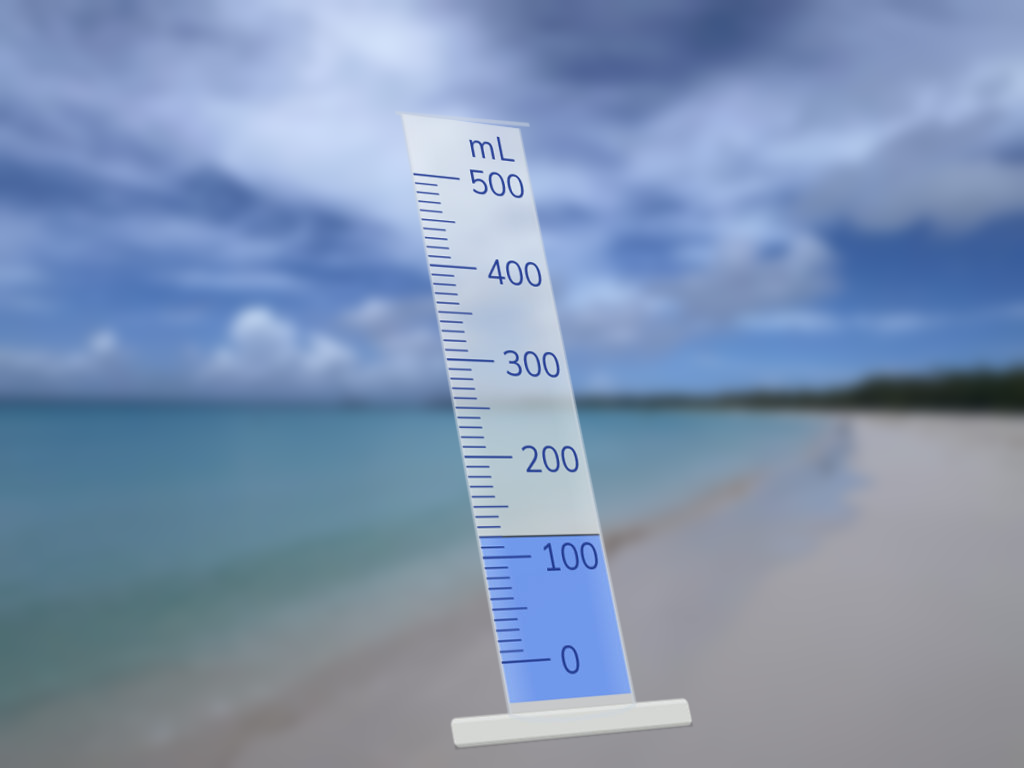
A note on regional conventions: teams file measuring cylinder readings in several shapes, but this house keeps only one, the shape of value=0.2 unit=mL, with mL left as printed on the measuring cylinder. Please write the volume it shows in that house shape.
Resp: value=120 unit=mL
